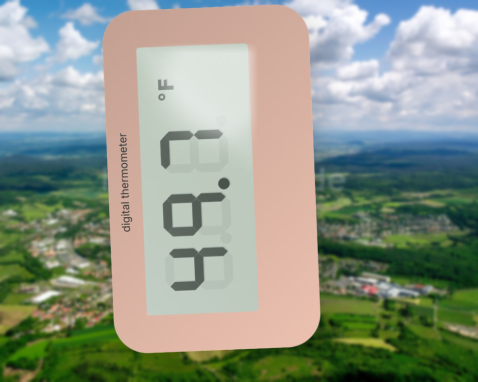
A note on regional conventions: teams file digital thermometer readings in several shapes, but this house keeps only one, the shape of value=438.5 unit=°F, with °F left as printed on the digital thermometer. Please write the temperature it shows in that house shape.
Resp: value=49.7 unit=°F
